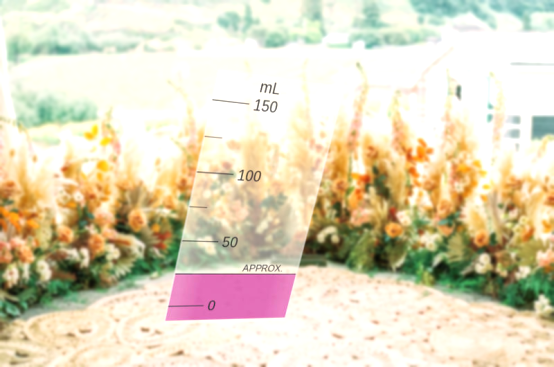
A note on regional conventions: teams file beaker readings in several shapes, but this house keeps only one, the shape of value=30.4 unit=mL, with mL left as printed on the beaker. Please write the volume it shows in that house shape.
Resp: value=25 unit=mL
